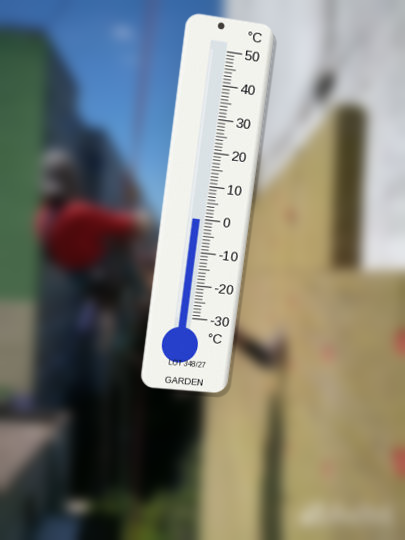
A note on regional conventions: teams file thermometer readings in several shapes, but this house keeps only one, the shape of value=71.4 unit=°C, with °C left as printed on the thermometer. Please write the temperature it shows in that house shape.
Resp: value=0 unit=°C
